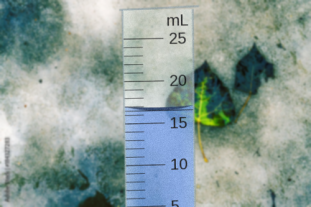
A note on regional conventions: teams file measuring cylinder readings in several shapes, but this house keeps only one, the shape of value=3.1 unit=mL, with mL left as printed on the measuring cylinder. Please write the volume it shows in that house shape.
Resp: value=16.5 unit=mL
